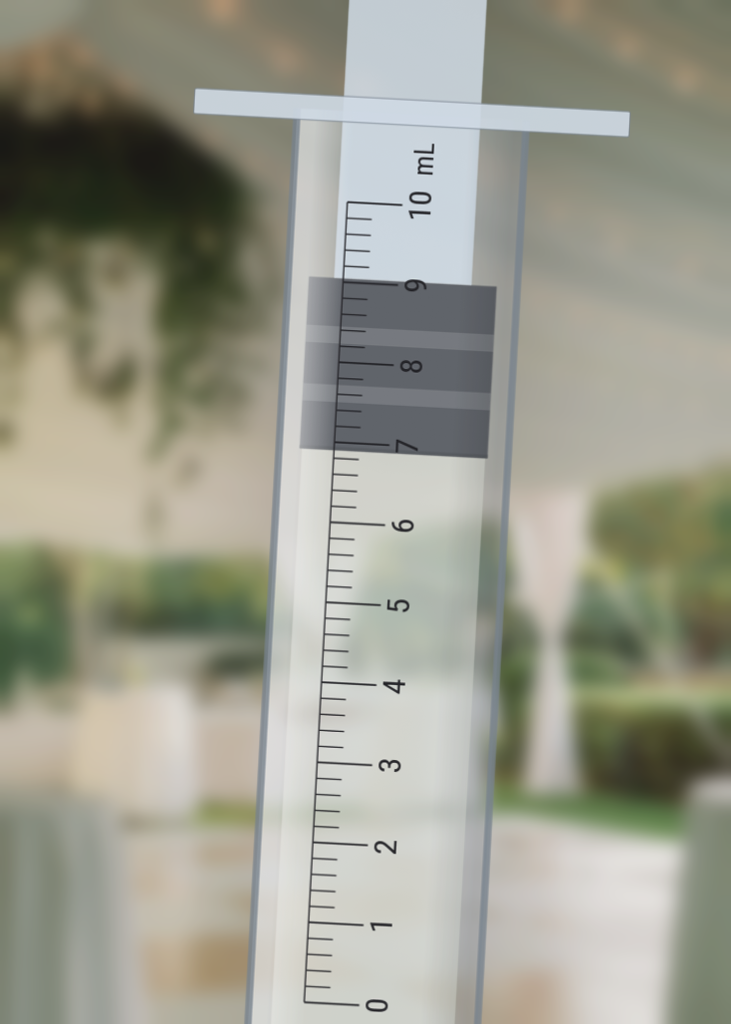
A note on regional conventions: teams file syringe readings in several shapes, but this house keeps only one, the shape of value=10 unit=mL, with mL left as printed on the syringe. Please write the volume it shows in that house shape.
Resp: value=6.9 unit=mL
